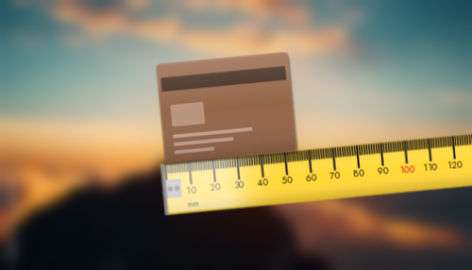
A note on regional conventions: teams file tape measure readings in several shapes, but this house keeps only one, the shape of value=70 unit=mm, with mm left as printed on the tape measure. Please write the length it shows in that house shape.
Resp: value=55 unit=mm
